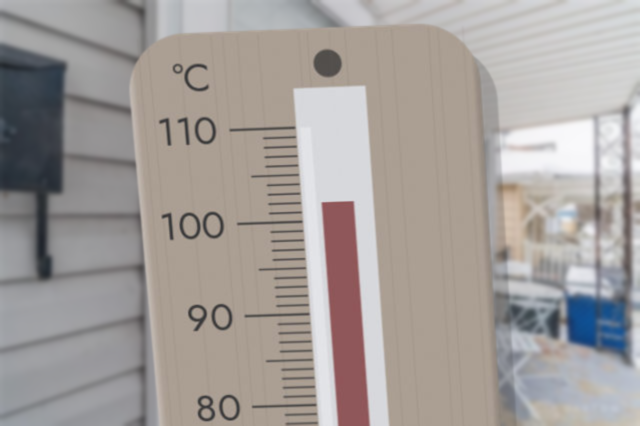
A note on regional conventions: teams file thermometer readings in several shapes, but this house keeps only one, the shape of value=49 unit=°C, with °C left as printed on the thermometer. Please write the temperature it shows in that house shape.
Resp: value=102 unit=°C
